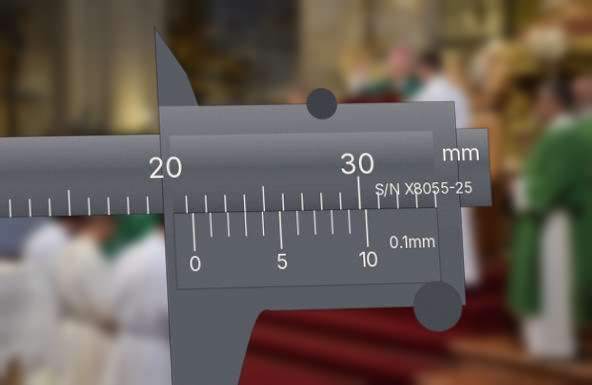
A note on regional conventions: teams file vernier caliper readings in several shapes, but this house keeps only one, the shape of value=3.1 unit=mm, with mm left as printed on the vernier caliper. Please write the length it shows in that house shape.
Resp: value=21.3 unit=mm
